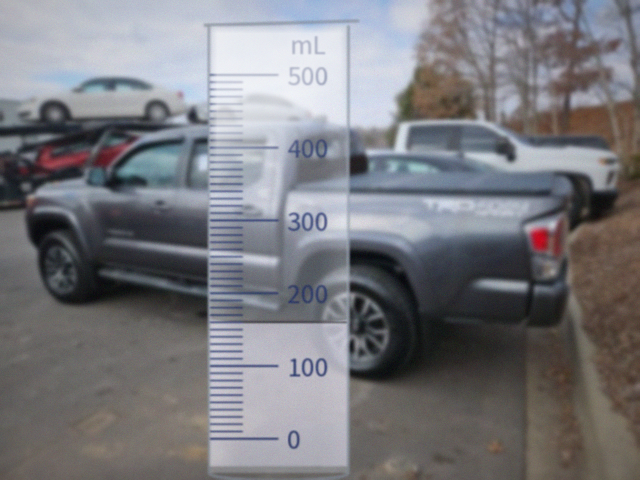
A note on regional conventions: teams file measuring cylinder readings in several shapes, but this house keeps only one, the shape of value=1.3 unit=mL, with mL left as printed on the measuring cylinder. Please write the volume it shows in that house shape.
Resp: value=160 unit=mL
